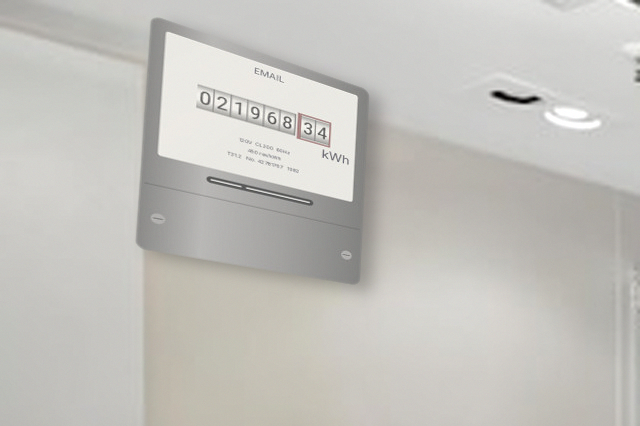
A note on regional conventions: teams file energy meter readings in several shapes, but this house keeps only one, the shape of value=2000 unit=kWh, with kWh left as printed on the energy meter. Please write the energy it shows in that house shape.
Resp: value=21968.34 unit=kWh
